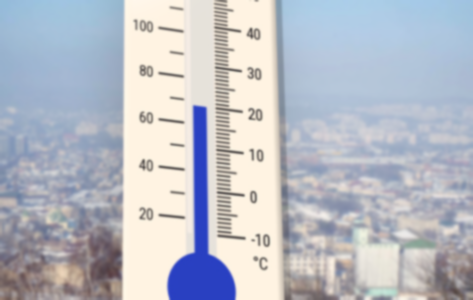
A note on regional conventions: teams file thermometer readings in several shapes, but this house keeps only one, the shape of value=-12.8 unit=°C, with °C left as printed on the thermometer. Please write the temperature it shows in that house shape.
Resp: value=20 unit=°C
